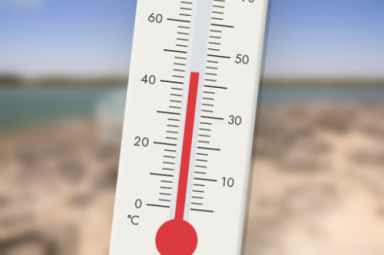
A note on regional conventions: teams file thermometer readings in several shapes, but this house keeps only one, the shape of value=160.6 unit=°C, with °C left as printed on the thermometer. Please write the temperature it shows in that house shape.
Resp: value=44 unit=°C
